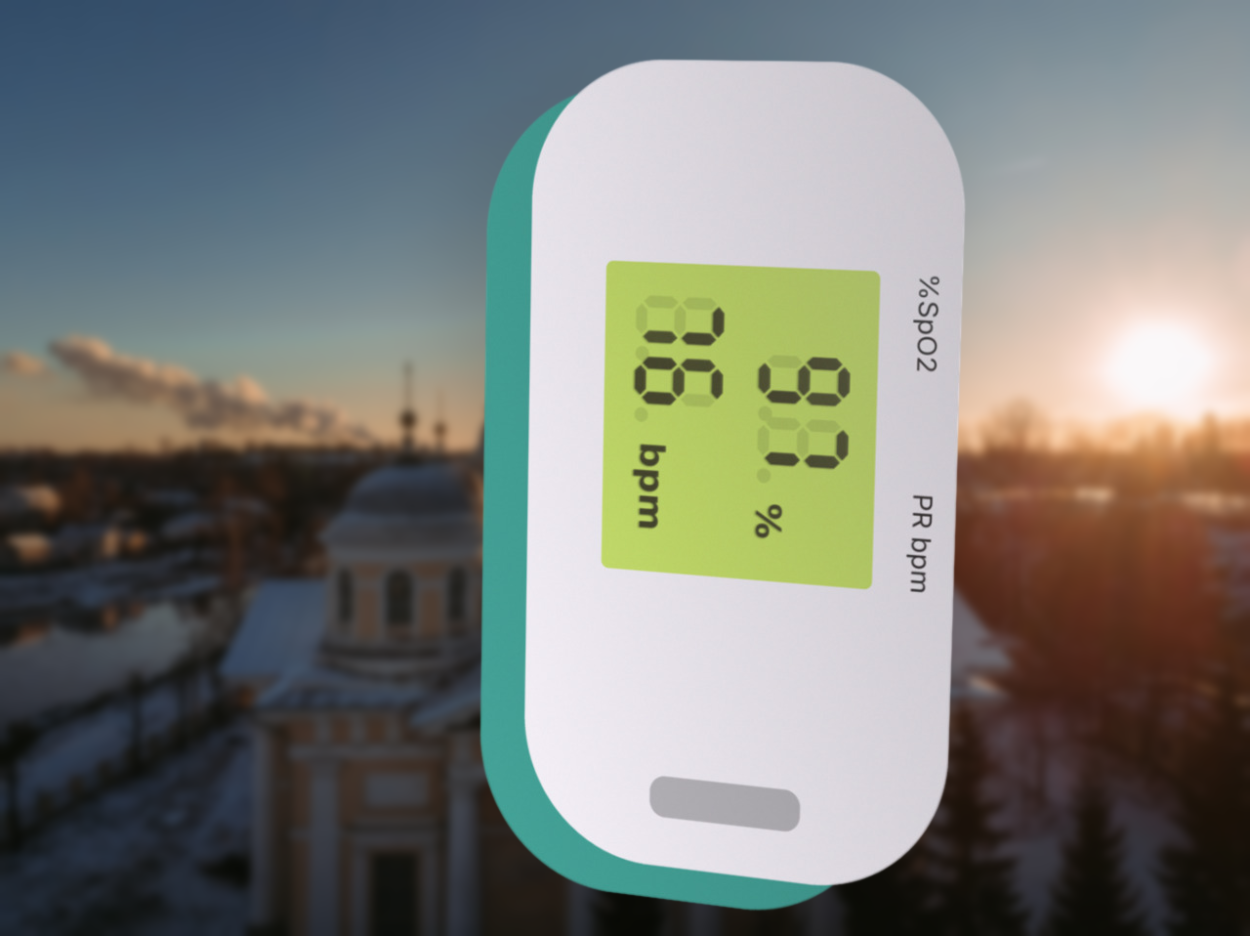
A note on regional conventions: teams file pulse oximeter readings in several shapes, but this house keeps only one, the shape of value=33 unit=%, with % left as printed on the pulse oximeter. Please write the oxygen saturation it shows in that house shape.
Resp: value=97 unit=%
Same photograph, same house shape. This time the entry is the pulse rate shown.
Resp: value=76 unit=bpm
